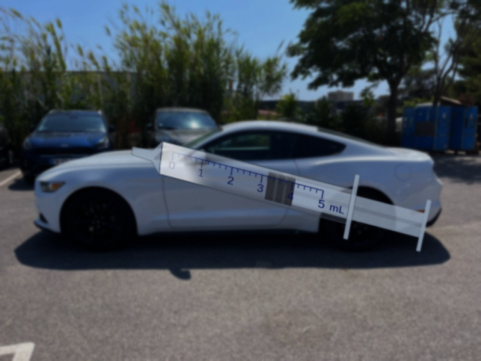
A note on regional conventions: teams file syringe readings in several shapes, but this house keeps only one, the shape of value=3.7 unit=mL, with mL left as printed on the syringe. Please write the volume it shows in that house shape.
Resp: value=3.2 unit=mL
